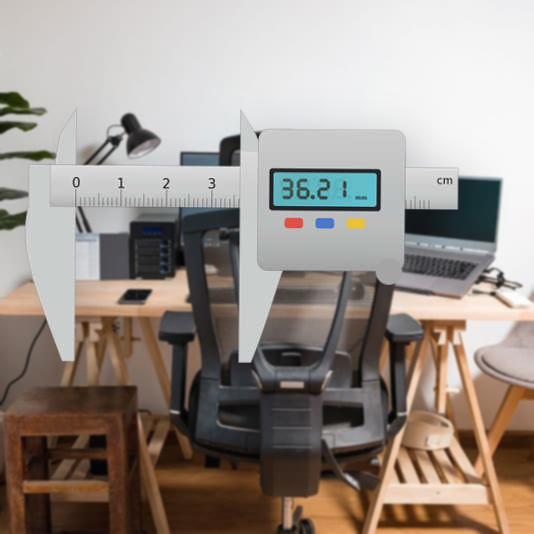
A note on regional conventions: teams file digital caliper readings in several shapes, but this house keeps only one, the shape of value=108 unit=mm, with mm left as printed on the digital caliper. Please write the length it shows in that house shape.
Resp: value=36.21 unit=mm
